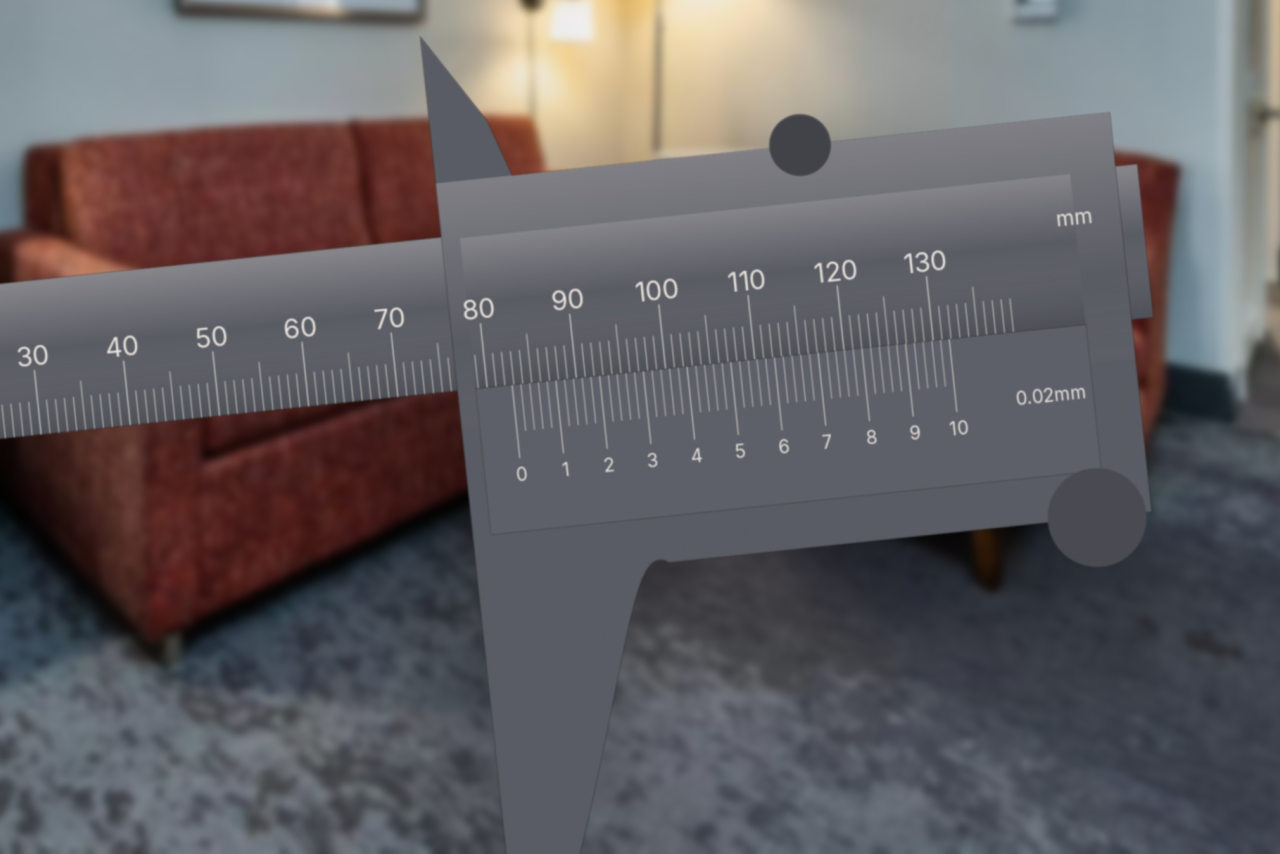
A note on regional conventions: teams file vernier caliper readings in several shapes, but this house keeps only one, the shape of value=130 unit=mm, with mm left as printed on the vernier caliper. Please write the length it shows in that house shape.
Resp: value=82.8 unit=mm
